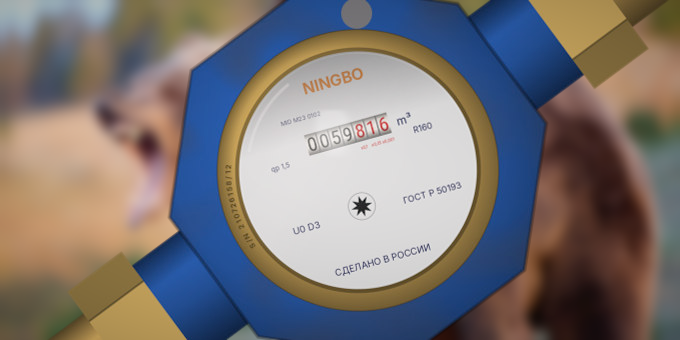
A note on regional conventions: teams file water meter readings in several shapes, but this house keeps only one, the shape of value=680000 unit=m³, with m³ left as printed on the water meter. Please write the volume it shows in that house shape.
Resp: value=59.816 unit=m³
